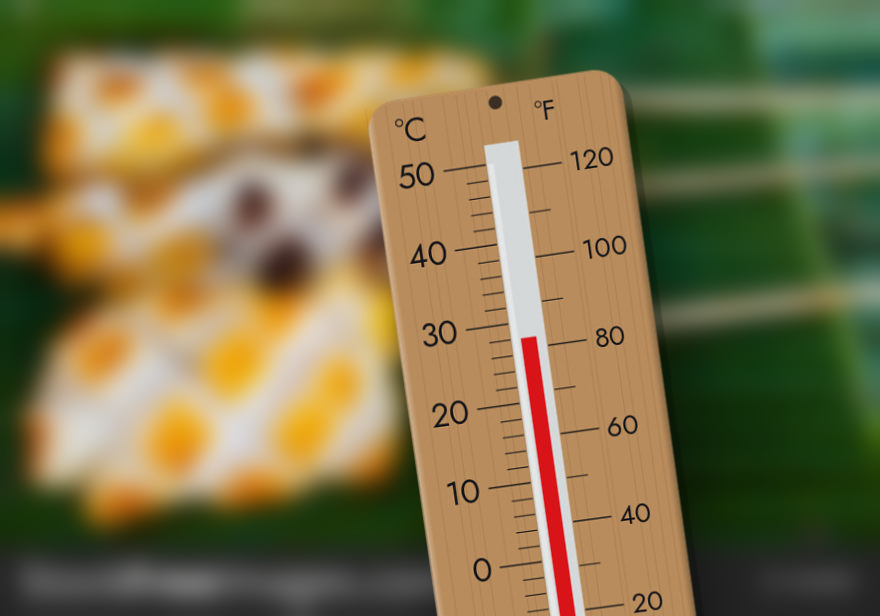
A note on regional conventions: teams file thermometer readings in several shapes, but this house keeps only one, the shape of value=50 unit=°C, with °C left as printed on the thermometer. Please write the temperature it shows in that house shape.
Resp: value=28 unit=°C
